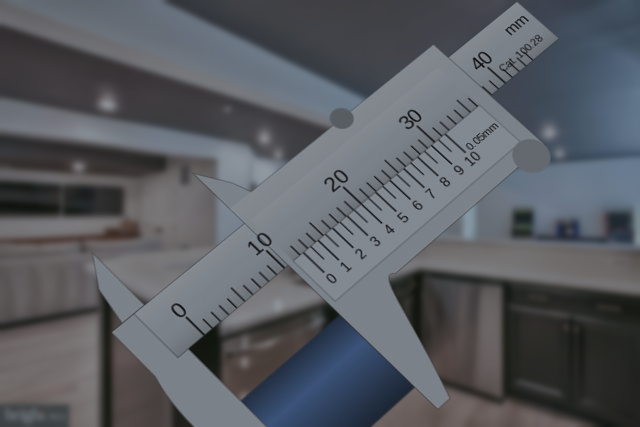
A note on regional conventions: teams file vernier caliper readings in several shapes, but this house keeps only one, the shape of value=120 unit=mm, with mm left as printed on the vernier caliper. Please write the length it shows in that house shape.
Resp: value=12.4 unit=mm
